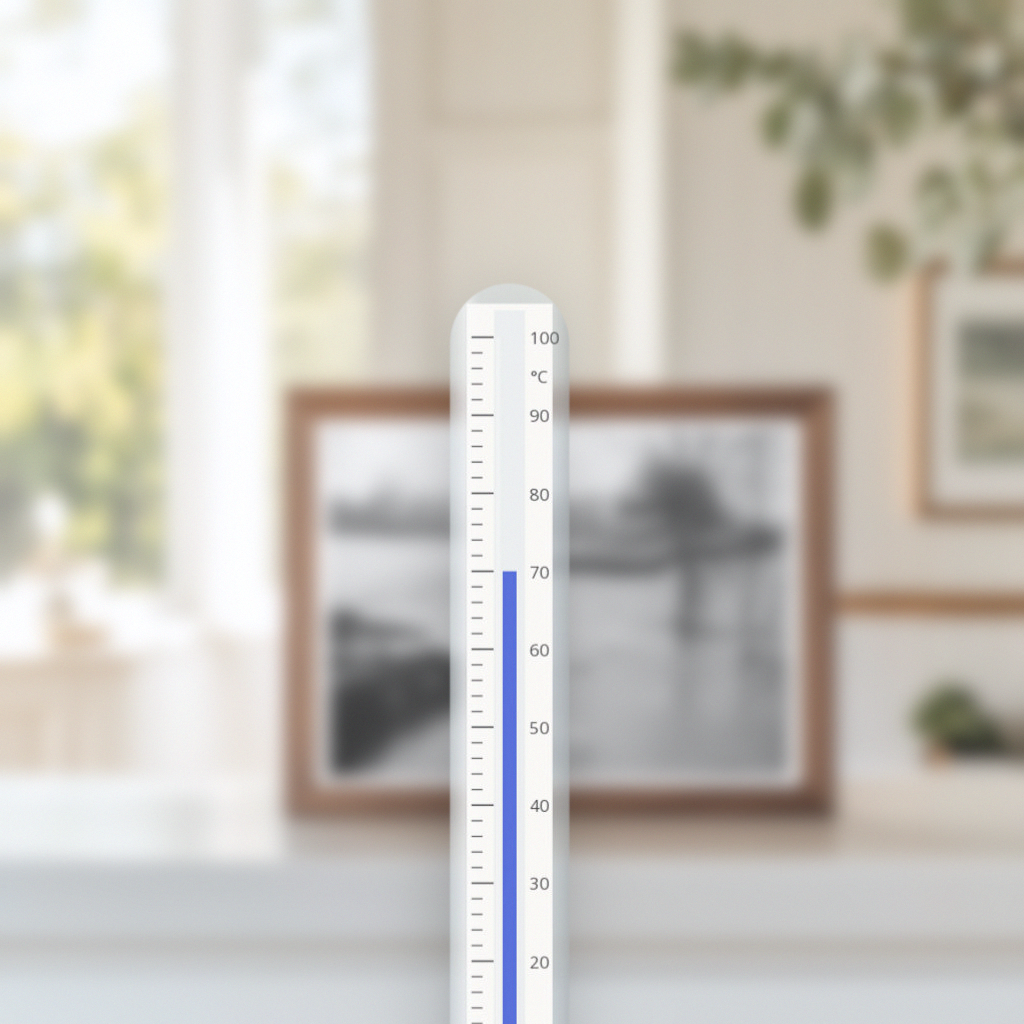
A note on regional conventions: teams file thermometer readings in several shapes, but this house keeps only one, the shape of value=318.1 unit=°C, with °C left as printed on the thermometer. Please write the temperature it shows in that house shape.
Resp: value=70 unit=°C
